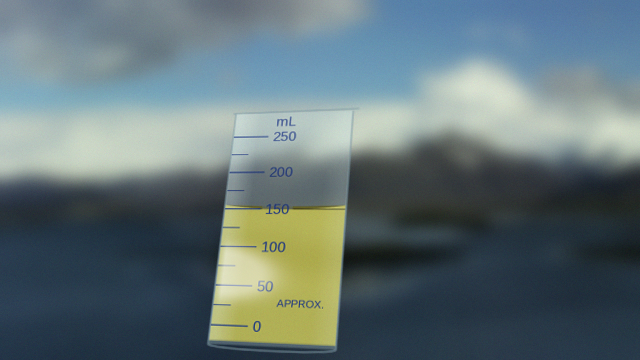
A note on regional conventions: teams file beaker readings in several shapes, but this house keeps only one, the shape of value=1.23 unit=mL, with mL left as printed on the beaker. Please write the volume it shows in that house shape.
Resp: value=150 unit=mL
